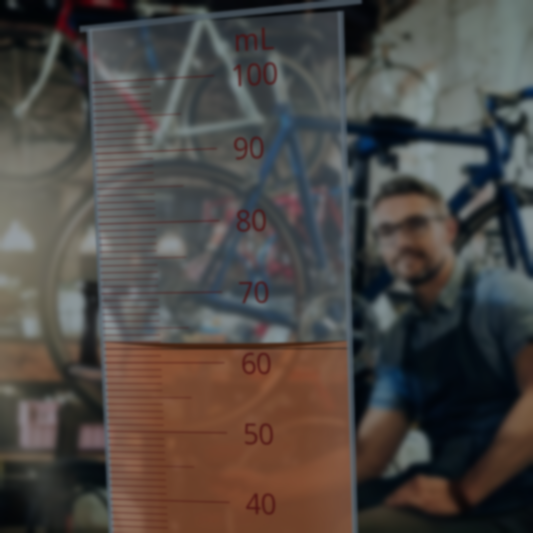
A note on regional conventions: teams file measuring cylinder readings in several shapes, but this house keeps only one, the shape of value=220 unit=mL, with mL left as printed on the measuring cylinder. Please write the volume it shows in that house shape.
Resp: value=62 unit=mL
